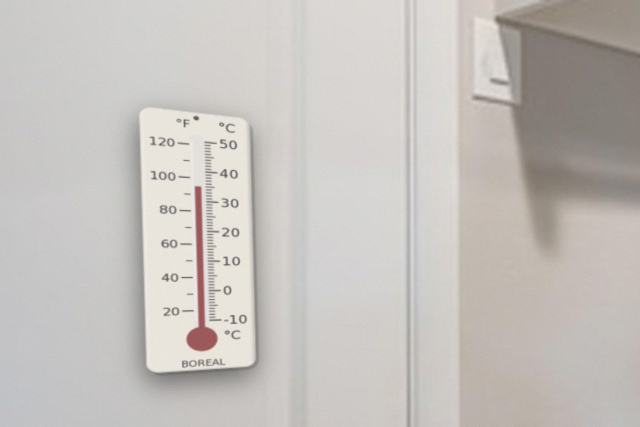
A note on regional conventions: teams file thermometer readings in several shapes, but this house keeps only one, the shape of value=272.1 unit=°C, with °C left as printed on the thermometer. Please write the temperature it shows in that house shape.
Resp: value=35 unit=°C
